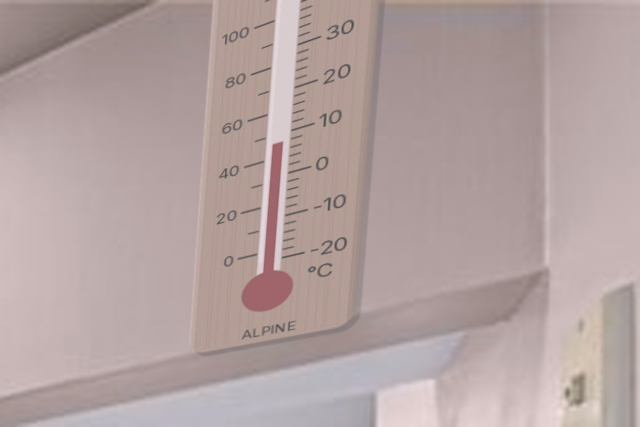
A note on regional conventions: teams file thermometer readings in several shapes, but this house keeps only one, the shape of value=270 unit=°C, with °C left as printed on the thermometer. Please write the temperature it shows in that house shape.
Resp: value=8 unit=°C
